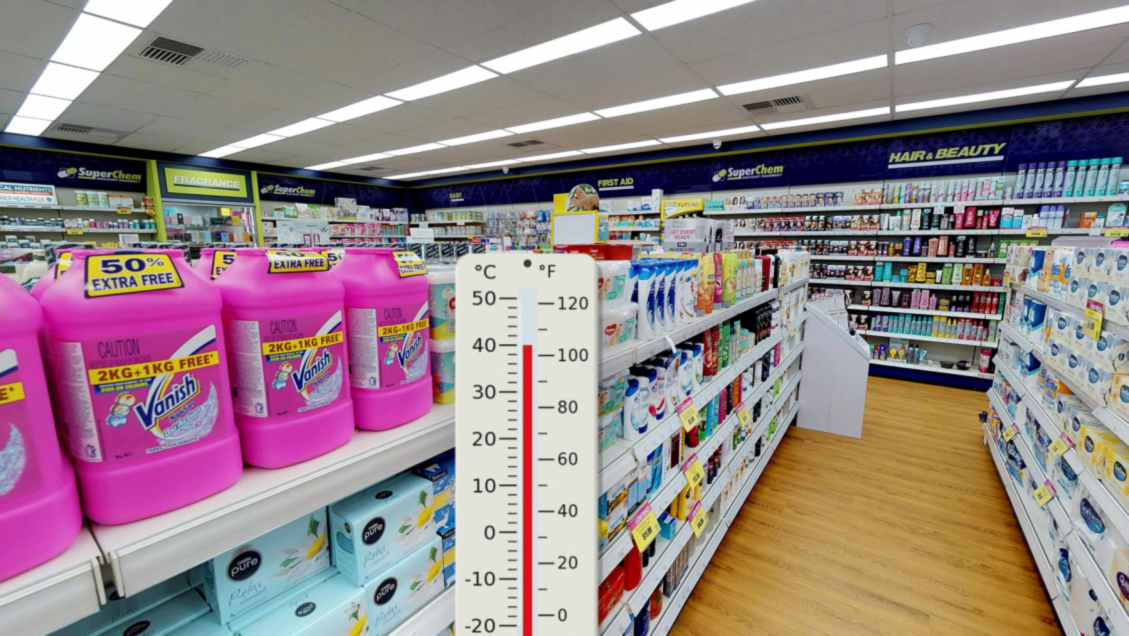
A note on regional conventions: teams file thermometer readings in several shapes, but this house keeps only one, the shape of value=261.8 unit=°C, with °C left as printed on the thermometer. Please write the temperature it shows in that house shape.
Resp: value=40 unit=°C
